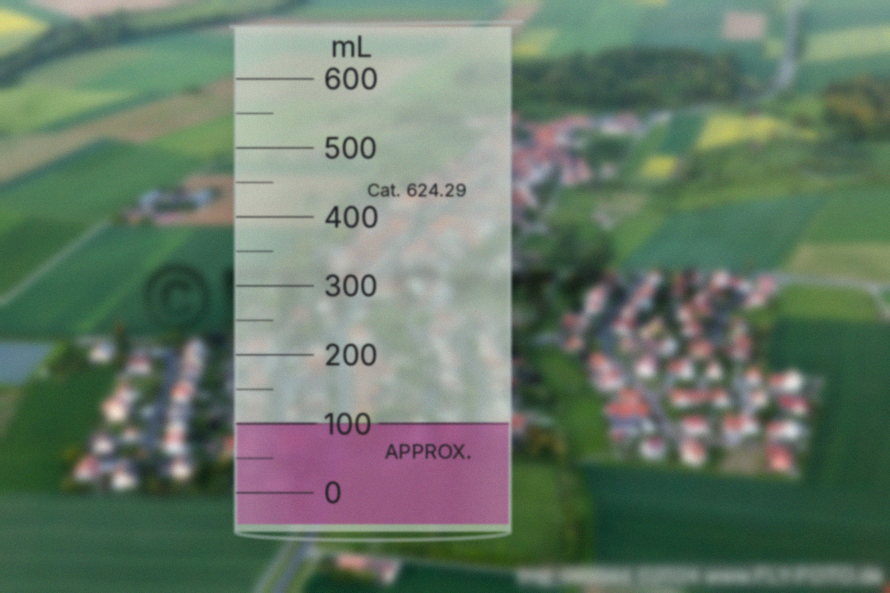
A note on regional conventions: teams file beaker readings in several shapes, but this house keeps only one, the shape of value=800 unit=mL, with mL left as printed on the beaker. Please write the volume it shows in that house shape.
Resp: value=100 unit=mL
